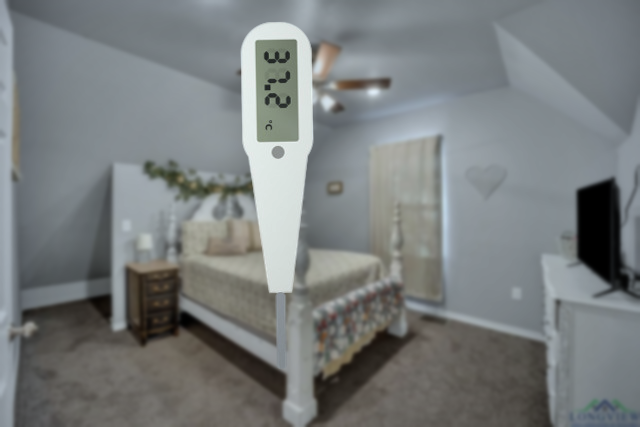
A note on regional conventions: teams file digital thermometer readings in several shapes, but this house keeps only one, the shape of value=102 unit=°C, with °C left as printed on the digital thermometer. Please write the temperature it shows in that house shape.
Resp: value=37.2 unit=°C
